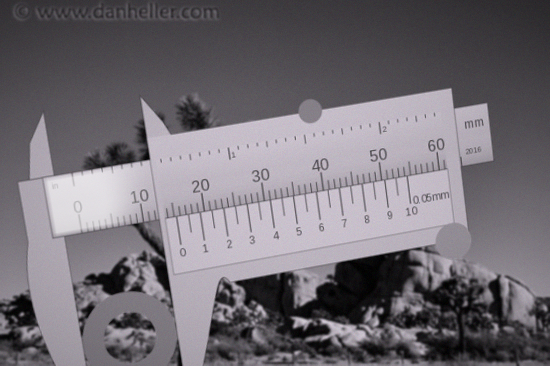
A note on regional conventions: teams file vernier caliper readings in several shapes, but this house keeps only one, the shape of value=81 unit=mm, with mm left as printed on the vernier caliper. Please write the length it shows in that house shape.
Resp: value=15.4 unit=mm
